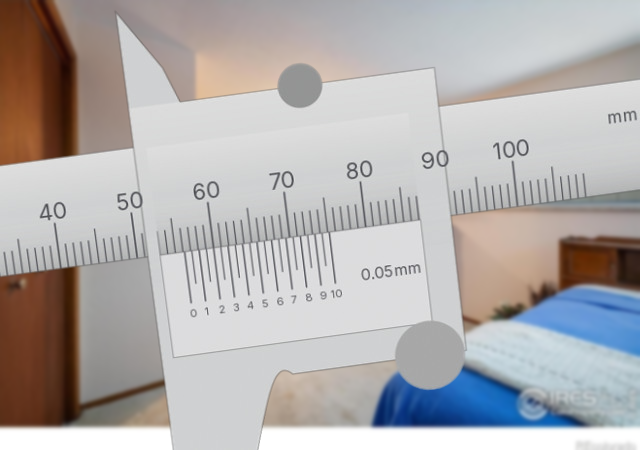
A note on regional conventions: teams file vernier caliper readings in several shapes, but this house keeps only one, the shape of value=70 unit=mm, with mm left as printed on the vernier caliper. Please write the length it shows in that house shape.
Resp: value=56.2 unit=mm
